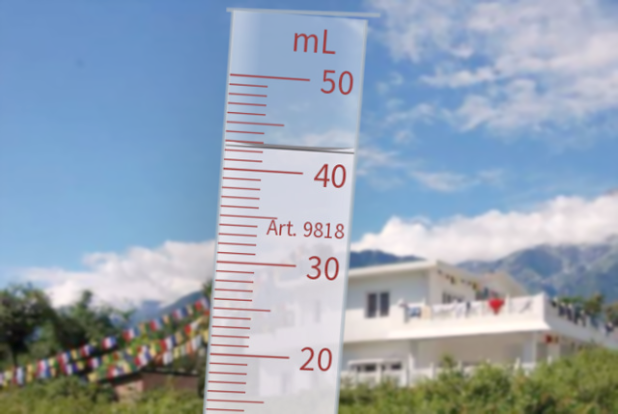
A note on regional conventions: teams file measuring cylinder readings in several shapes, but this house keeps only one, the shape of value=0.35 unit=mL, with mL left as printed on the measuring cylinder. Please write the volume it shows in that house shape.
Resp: value=42.5 unit=mL
